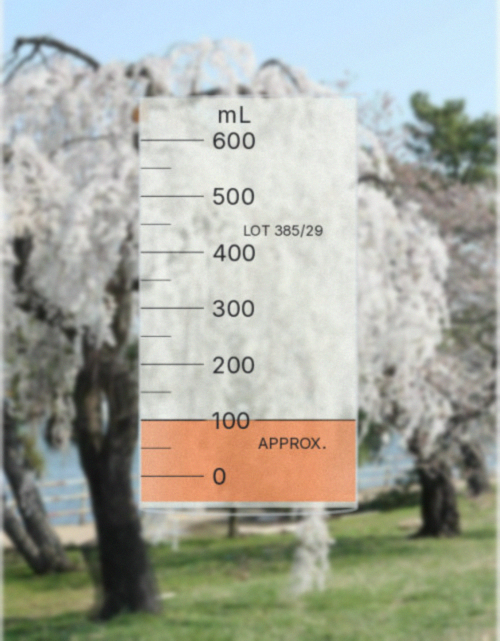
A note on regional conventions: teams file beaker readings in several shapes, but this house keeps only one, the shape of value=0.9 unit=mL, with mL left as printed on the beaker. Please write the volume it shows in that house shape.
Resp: value=100 unit=mL
